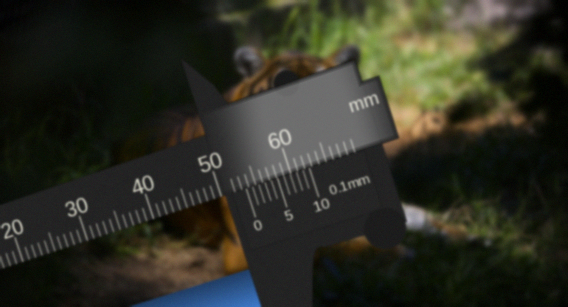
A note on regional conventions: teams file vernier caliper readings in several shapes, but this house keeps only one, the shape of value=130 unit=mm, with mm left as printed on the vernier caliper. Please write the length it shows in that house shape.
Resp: value=53.6 unit=mm
